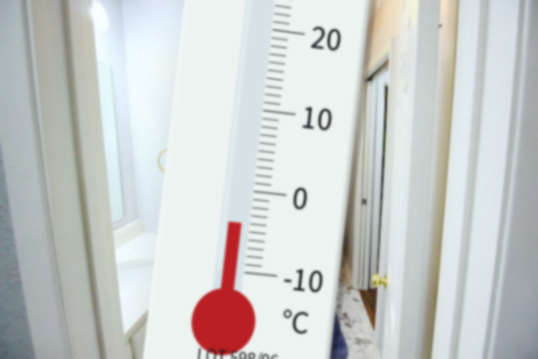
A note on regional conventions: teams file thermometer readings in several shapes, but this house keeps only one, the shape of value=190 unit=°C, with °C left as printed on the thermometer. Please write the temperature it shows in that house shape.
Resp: value=-4 unit=°C
